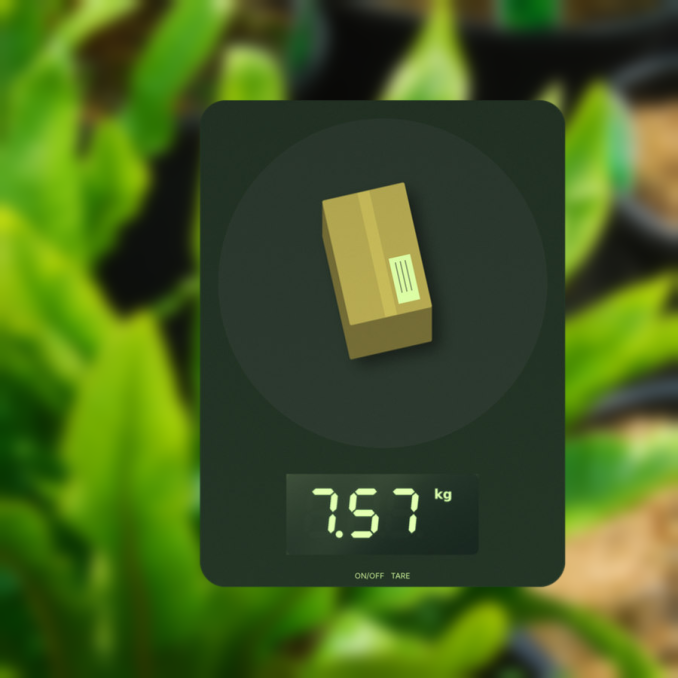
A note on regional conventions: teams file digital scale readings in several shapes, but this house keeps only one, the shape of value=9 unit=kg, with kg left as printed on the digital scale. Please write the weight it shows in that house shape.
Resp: value=7.57 unit=kg
